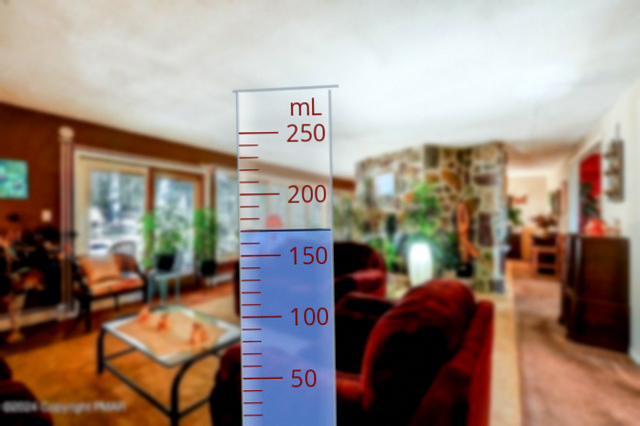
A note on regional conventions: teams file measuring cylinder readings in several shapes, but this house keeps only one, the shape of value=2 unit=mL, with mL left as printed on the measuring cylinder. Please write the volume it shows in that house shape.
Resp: value=170 unit=mL
